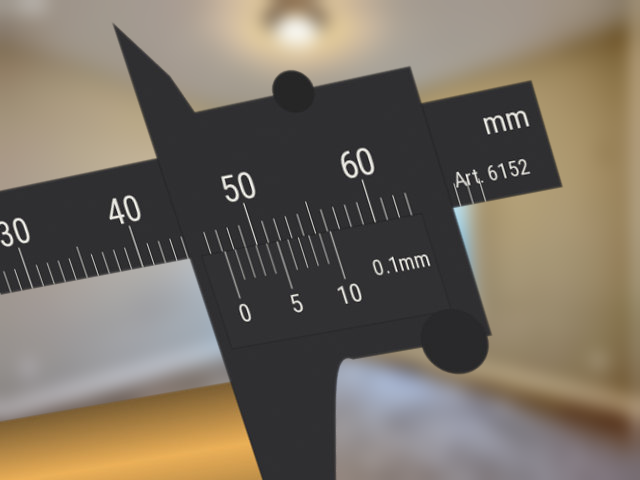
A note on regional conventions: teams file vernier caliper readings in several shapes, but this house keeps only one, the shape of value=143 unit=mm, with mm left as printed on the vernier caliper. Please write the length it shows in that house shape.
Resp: value=47.2 unit=mm
